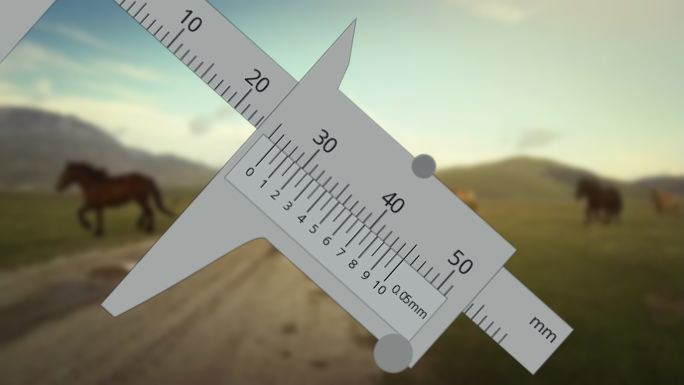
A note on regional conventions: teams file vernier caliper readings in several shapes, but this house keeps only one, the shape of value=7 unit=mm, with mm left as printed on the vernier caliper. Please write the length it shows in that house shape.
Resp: value=26.0 unit=mm
